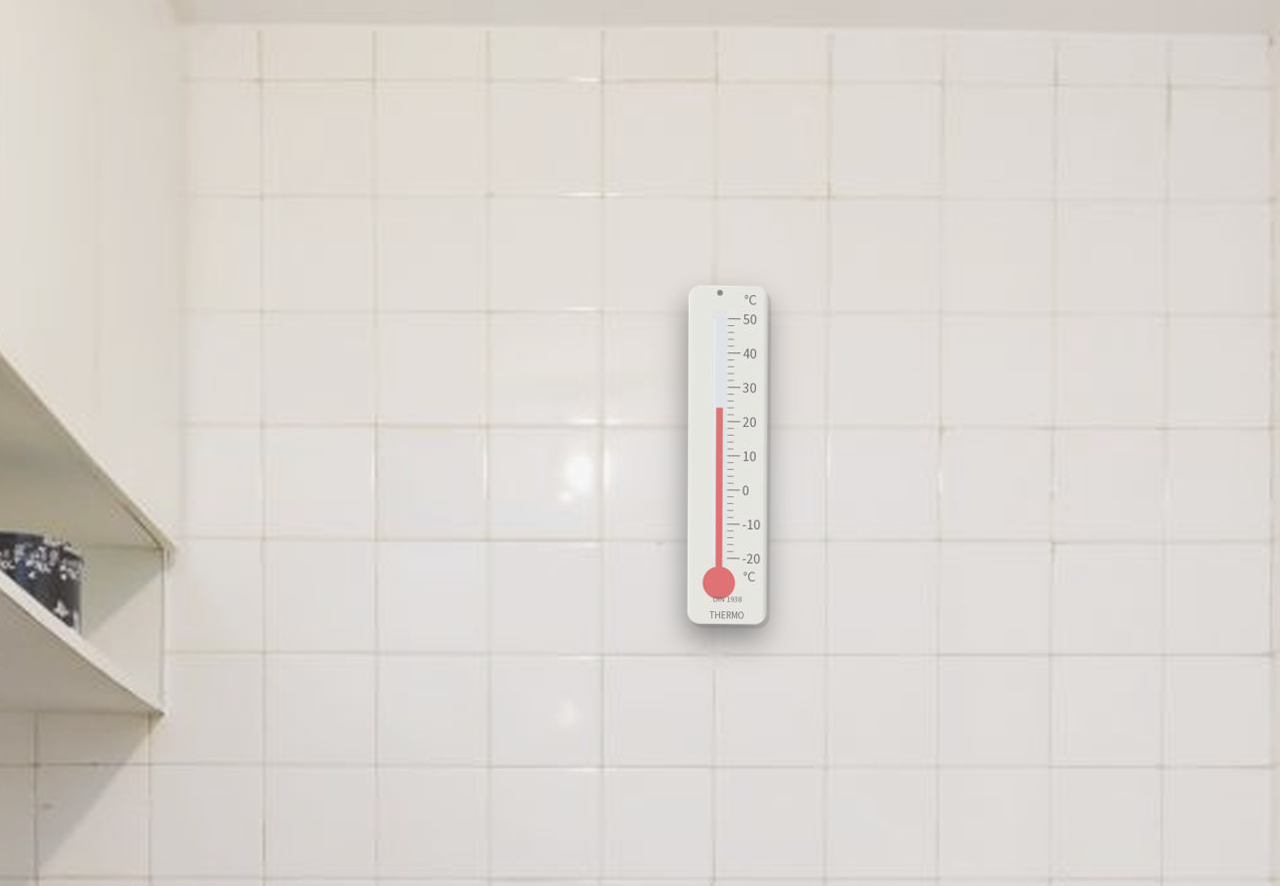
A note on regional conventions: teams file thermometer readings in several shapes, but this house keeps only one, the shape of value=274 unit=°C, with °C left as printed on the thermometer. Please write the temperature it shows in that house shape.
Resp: value=24 unit=°C
